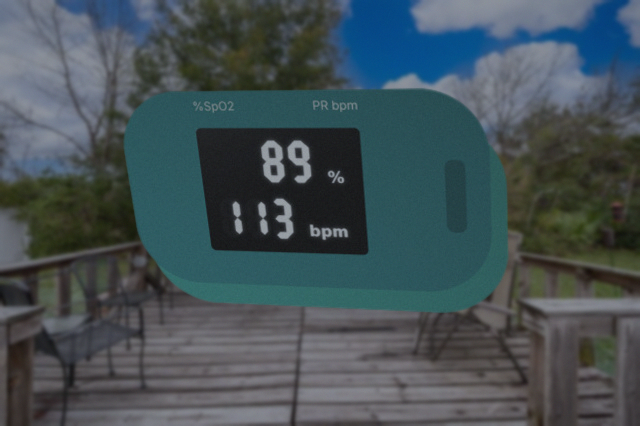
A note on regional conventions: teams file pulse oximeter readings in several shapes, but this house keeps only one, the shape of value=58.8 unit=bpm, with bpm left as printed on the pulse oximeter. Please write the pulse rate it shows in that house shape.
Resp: value=113 unit=bpm
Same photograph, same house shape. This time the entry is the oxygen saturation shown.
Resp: value=89 unit=%
